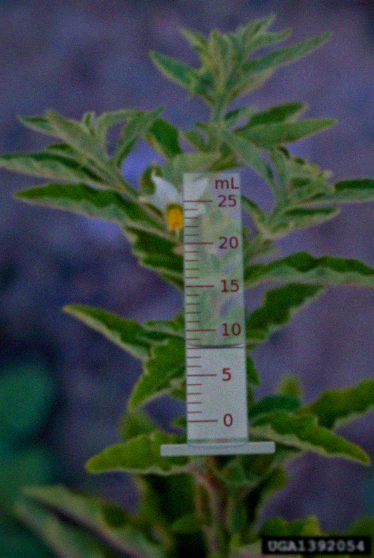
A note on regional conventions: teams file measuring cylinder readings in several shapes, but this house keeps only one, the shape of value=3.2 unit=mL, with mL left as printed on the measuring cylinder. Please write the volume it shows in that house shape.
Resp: value=8 unit=mL
